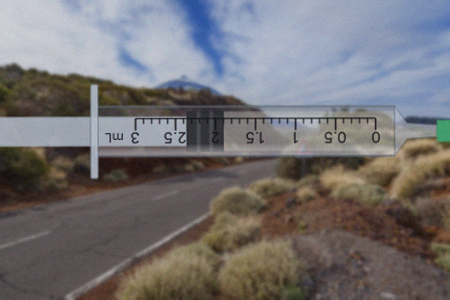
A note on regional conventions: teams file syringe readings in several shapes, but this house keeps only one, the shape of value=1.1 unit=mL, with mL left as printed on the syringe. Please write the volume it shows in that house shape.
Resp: value=1.9 unit=mL
